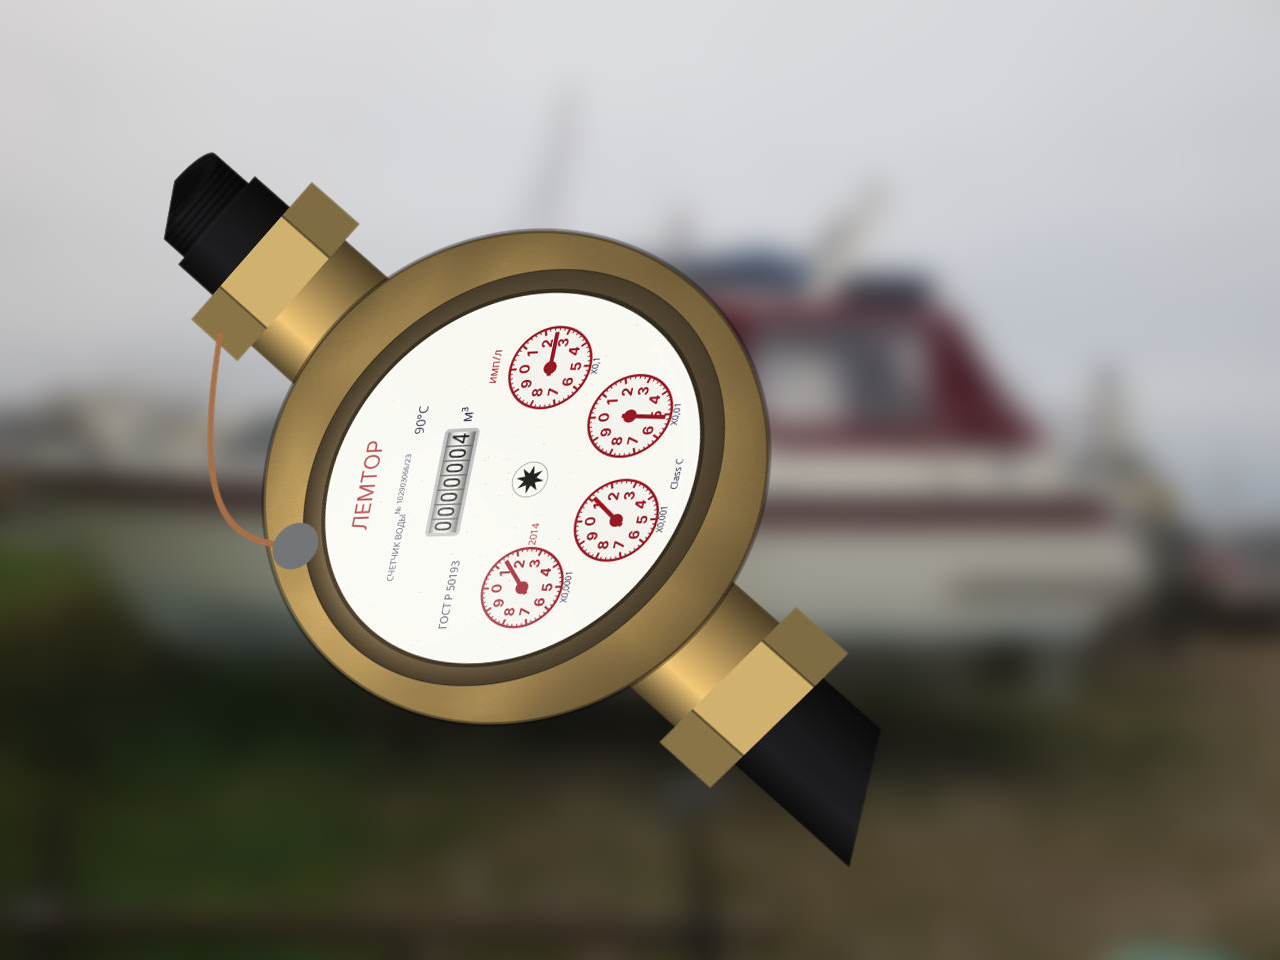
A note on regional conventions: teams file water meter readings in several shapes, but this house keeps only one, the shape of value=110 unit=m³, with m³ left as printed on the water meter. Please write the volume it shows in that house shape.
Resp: value=4.2511 unit=m³
